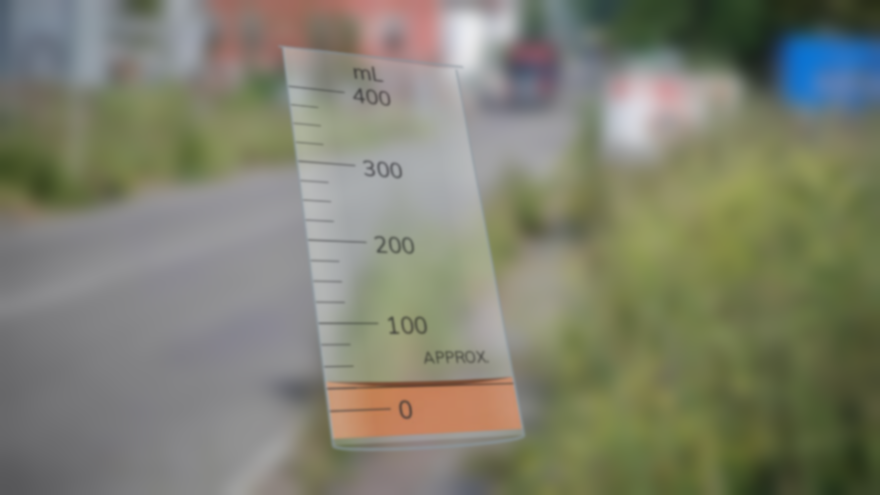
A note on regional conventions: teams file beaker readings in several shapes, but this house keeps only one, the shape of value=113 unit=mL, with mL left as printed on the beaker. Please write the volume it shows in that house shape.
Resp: value=25 unit=mL
